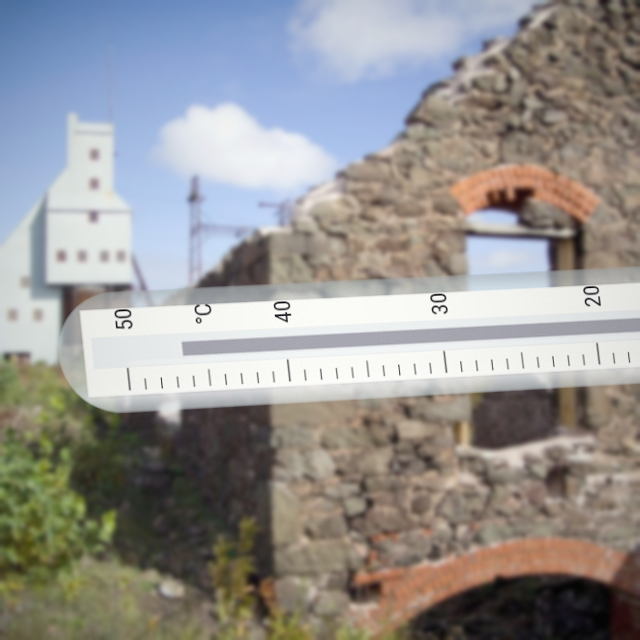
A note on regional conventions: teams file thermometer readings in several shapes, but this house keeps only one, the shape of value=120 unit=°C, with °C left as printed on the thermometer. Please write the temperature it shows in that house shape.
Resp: value=46.5 unit=°C
